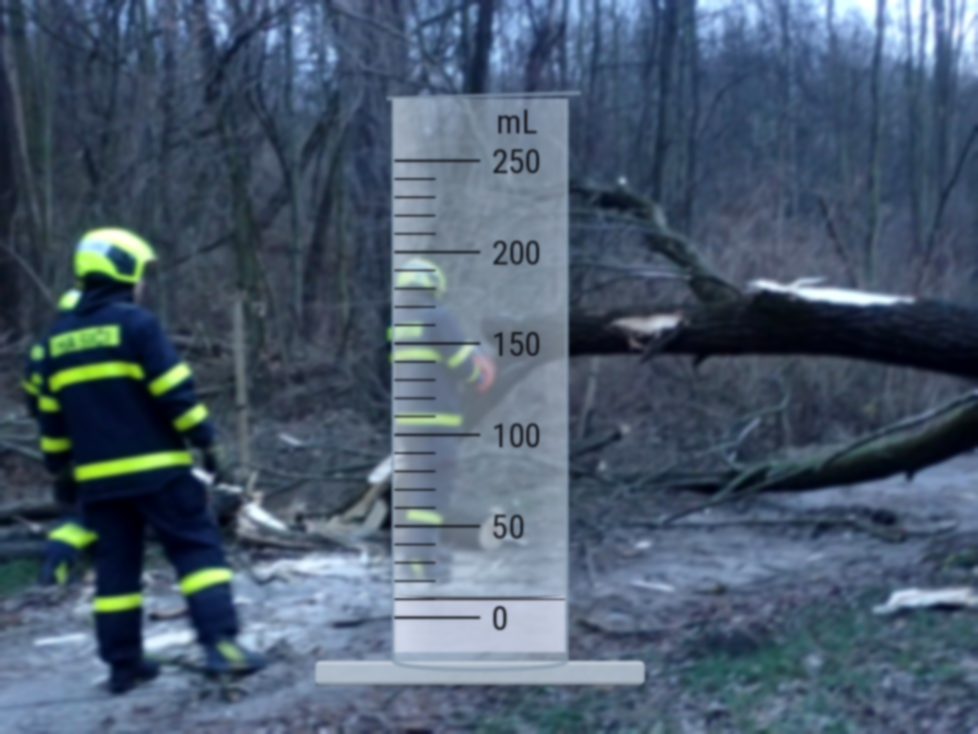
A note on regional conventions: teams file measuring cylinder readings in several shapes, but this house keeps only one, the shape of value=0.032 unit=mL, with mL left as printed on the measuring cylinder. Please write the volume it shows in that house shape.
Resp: value=10 unit=mL
